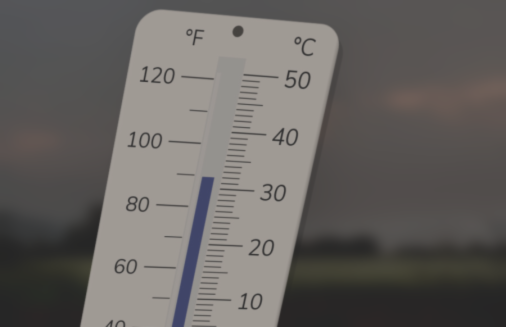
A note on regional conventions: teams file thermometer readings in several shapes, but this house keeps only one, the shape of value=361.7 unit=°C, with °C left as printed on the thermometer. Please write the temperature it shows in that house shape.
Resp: value=32 unit=°C
